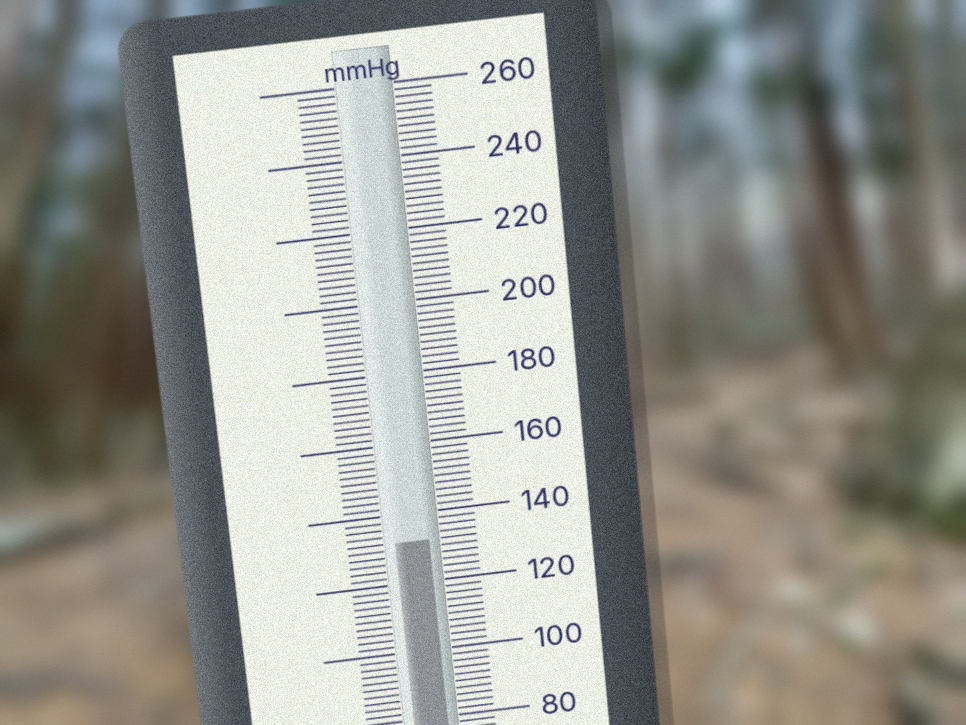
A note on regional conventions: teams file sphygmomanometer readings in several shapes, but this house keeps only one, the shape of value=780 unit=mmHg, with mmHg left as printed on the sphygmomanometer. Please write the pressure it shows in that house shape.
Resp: value=132 unit=mmHg
